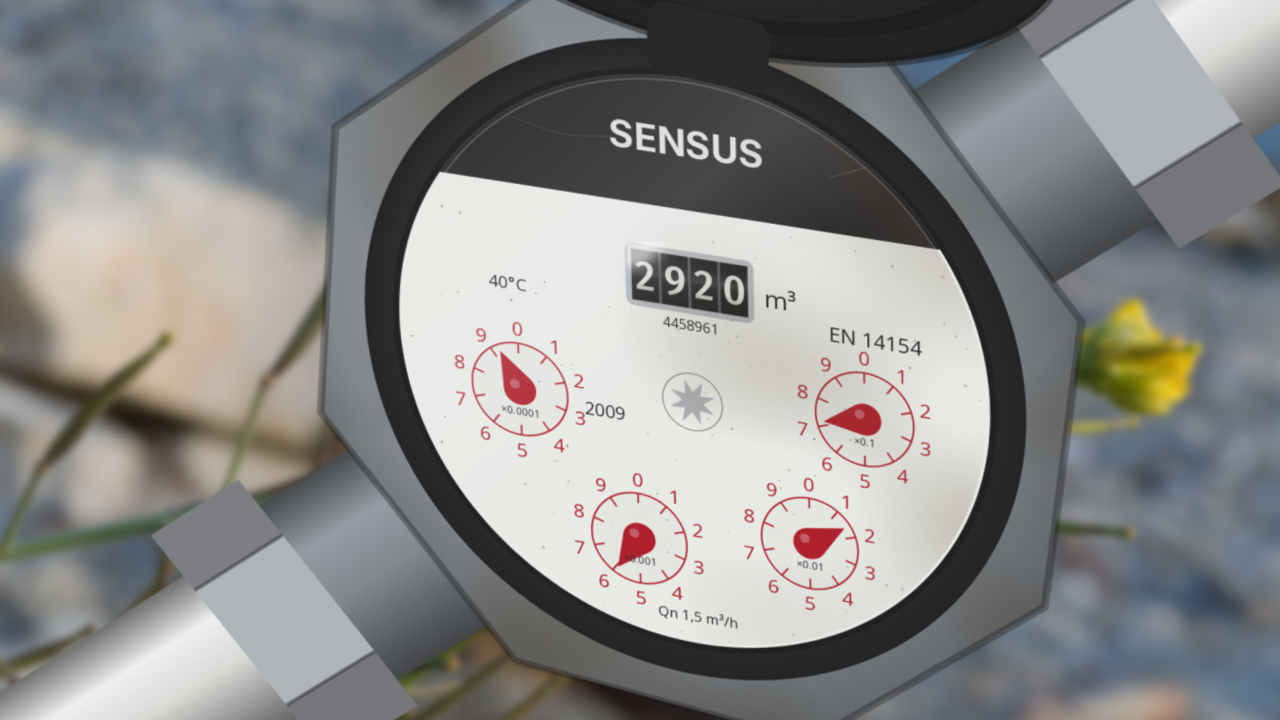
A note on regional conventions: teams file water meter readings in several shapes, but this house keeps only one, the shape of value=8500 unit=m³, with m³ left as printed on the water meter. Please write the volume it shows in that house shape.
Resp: value=2920.7159 unit=m³
